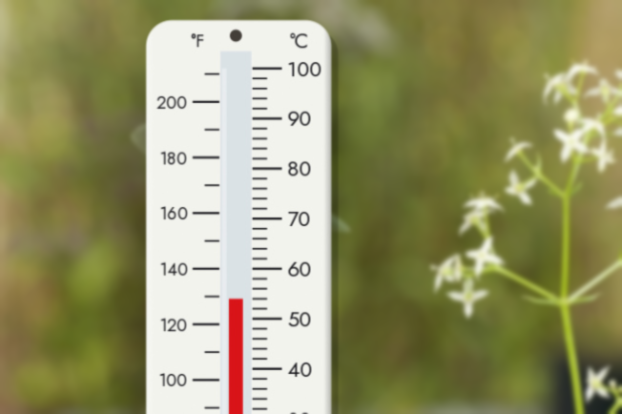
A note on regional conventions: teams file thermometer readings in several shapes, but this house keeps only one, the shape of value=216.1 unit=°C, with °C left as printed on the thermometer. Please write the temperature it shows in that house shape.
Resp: value=54 unit=°C
